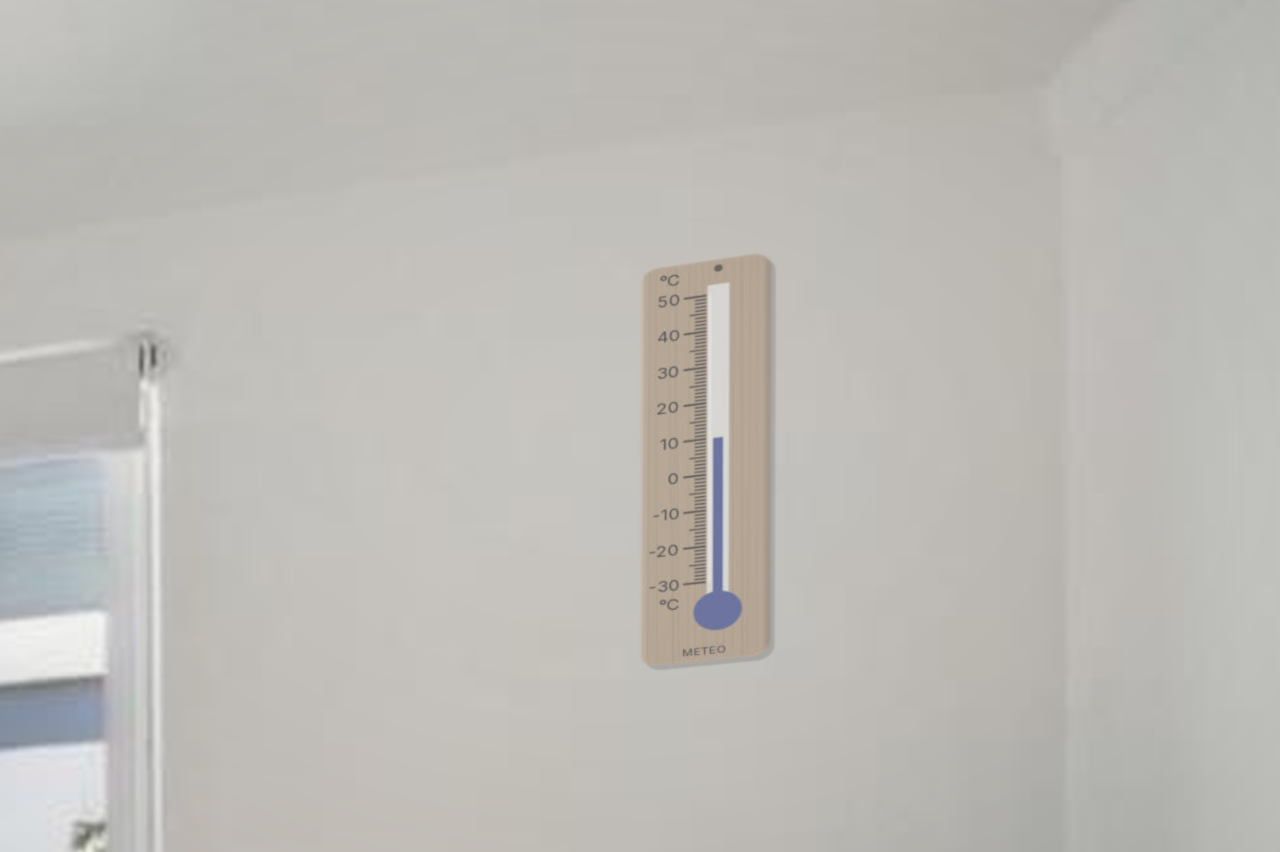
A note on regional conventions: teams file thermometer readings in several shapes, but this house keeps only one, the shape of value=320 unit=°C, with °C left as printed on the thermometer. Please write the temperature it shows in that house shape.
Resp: value=10 unit=°C
